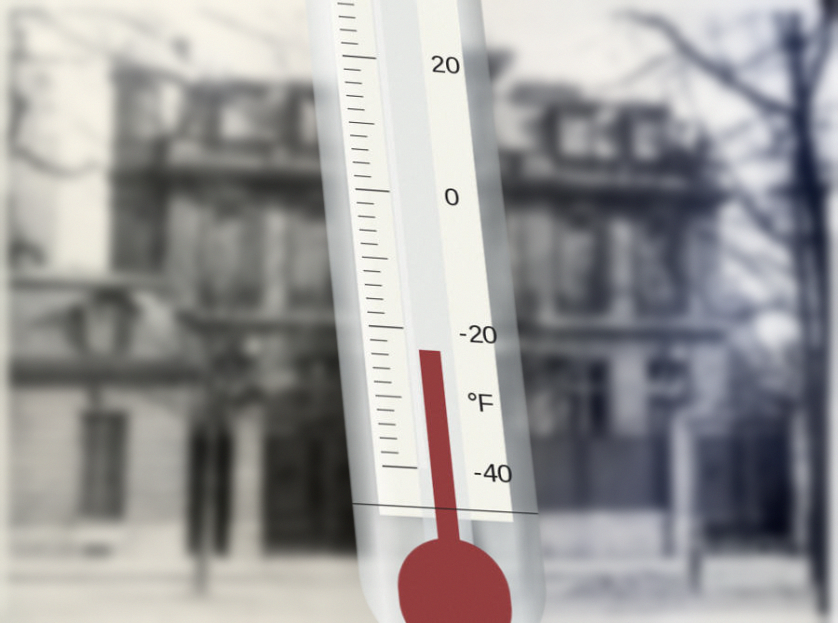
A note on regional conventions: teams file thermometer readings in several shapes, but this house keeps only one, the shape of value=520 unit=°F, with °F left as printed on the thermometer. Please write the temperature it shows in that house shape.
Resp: value=-23 unit=°F
